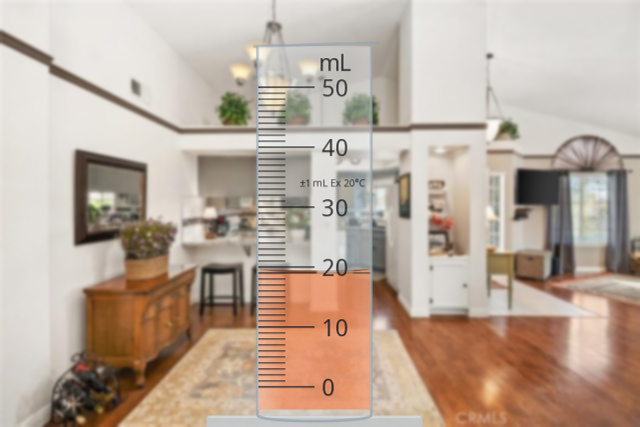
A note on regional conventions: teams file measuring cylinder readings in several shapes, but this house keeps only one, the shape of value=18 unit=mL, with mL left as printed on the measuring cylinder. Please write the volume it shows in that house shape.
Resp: value=19 unit=mL
